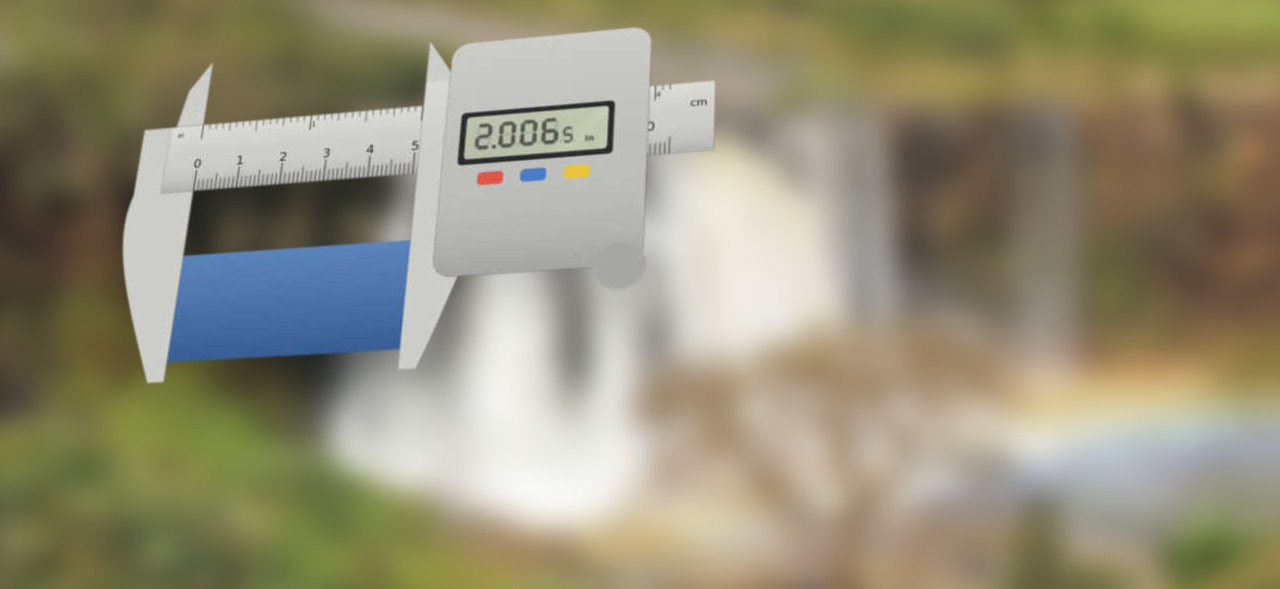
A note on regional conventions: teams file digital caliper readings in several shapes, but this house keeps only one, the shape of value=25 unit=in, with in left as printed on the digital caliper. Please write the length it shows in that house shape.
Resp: value=2.0065 unit=in
